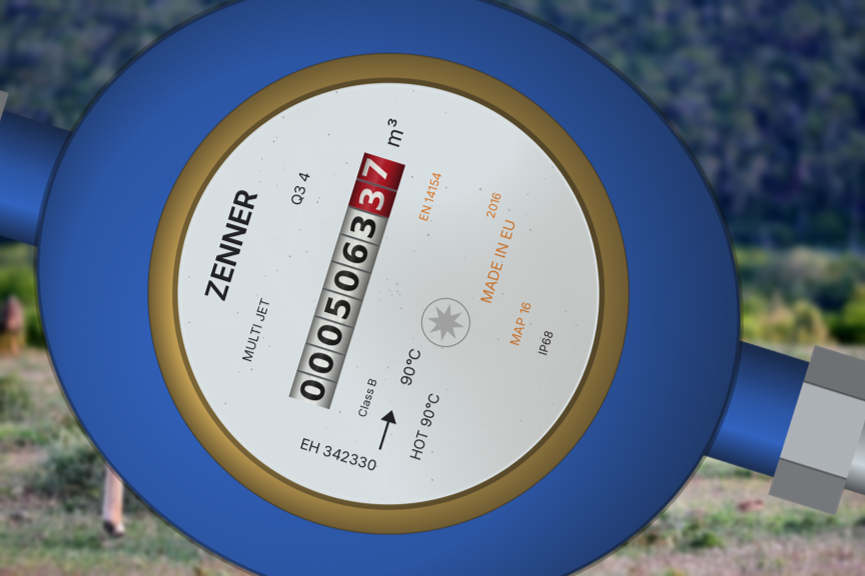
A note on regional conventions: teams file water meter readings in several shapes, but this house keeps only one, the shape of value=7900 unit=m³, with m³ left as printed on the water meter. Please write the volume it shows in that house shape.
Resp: value=5063.37 unit=m³
